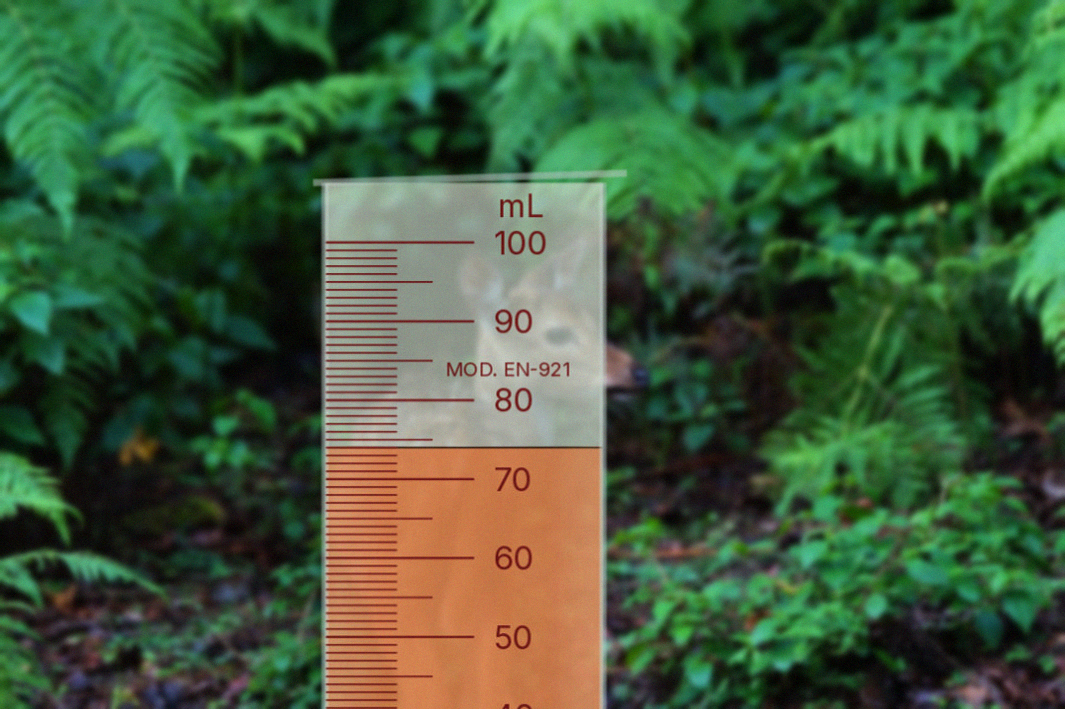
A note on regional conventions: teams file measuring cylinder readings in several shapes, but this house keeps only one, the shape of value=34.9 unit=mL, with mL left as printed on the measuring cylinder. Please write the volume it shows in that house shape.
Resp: value=74 unit=mL
